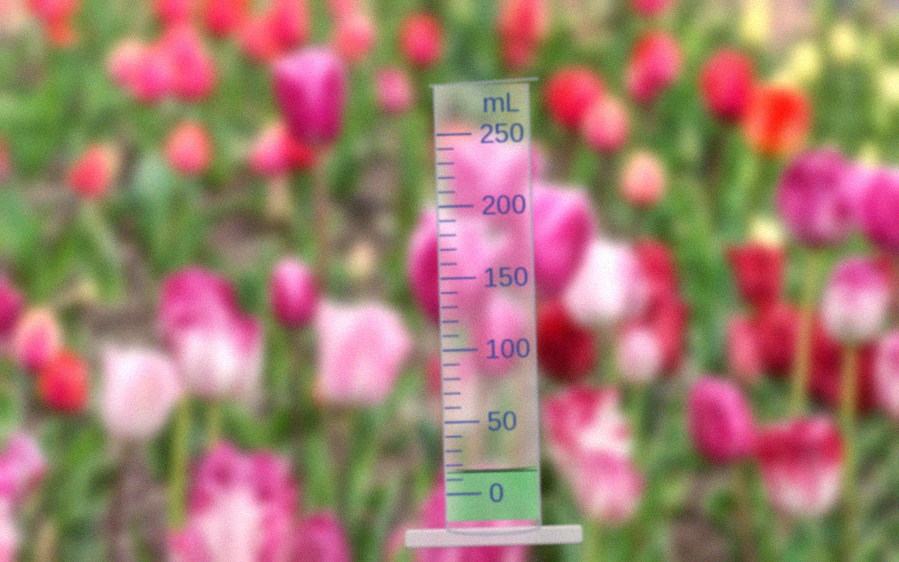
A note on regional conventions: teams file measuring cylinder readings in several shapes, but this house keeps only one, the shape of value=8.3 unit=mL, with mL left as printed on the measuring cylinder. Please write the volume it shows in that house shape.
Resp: value=15 unit=mL
